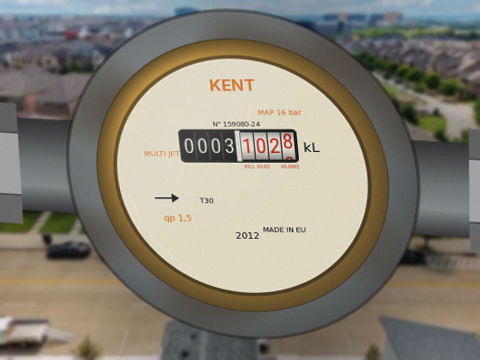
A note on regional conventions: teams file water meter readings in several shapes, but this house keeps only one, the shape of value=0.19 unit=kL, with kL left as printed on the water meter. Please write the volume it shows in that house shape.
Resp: value=3.1028 unit=kL
